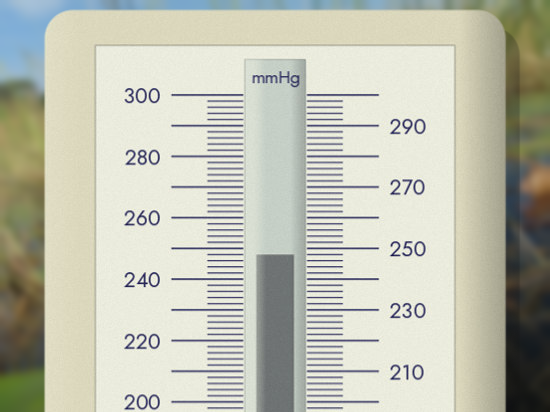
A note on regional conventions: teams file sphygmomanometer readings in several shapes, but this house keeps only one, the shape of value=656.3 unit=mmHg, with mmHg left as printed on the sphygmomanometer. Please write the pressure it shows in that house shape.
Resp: value=248 unit=mmHg
